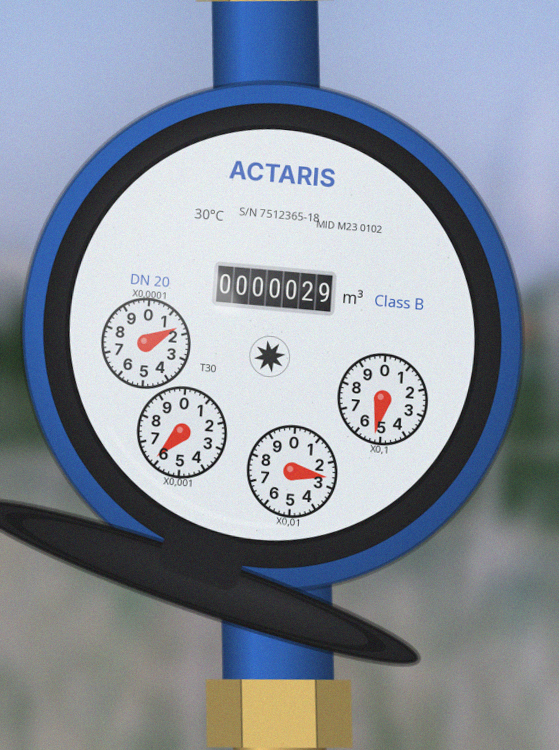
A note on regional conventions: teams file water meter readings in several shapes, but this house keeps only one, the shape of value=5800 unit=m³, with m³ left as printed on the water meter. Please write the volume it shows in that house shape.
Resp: value=29.5261 unit=m³
